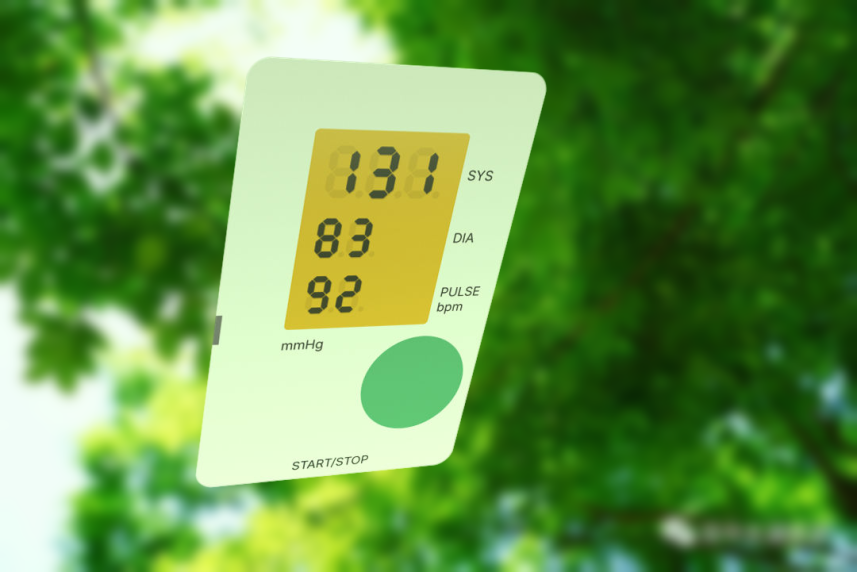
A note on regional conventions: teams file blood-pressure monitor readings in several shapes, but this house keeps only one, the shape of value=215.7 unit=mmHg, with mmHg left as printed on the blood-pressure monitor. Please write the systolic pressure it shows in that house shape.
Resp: value=131 unit=mmHg
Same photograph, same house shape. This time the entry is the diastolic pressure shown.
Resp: value=83 unit=mmHg
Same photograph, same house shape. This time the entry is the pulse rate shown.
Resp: value=92 unit=bpm
